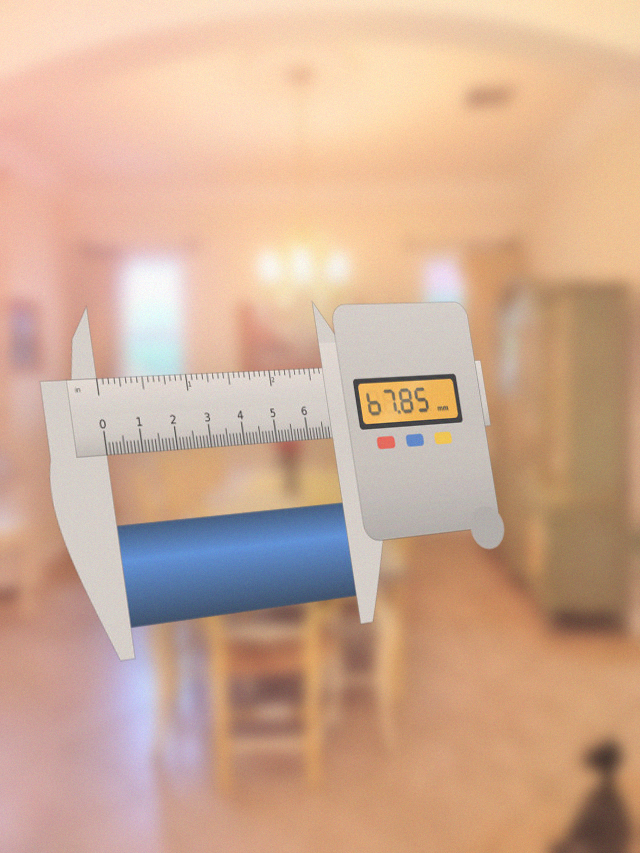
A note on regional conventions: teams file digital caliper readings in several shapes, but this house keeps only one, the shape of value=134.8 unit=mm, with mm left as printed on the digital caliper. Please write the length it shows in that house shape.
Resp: value=67.85 unit=mm
